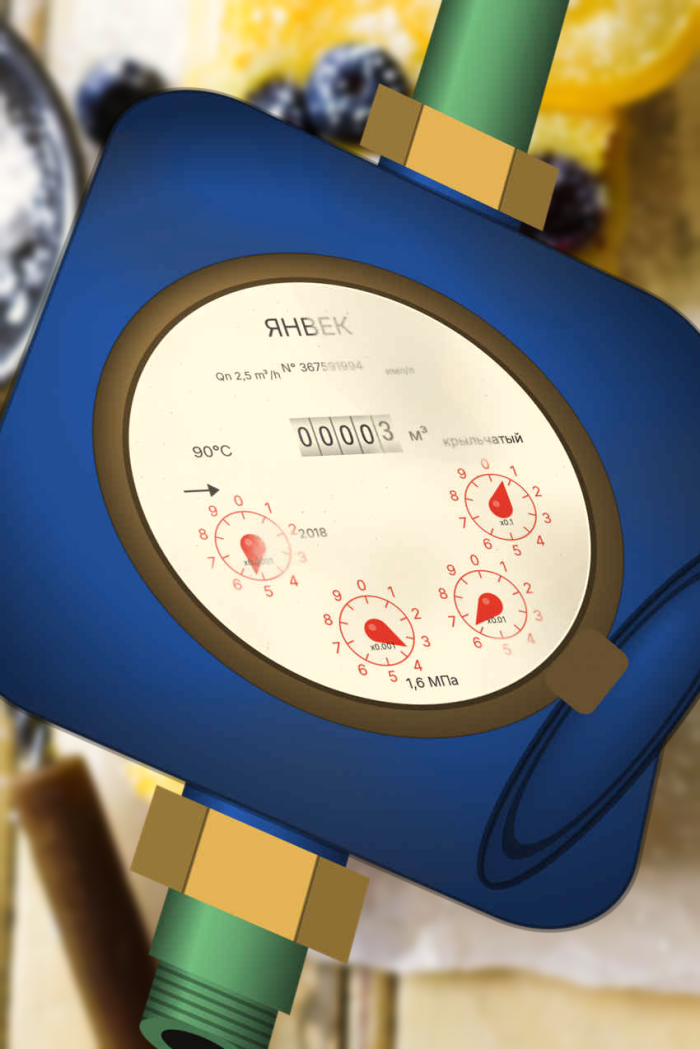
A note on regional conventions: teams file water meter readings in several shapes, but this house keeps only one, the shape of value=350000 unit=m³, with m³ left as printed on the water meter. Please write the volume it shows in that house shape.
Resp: value=3.0635 unit=m³
